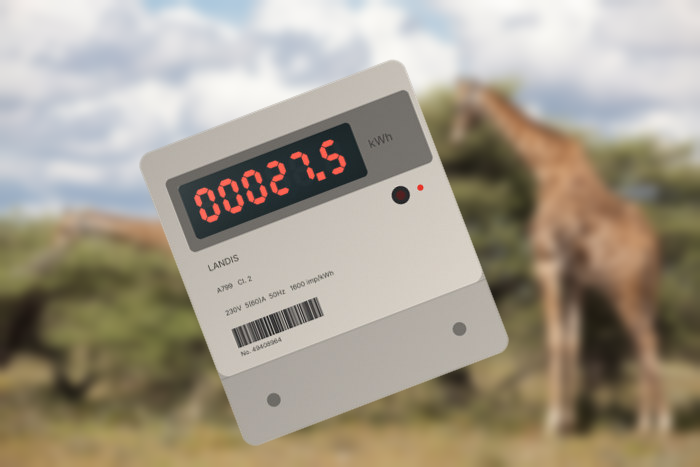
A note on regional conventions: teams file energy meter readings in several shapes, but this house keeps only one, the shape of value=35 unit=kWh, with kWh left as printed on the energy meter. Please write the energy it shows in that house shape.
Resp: value=27.5 unit=kWh
